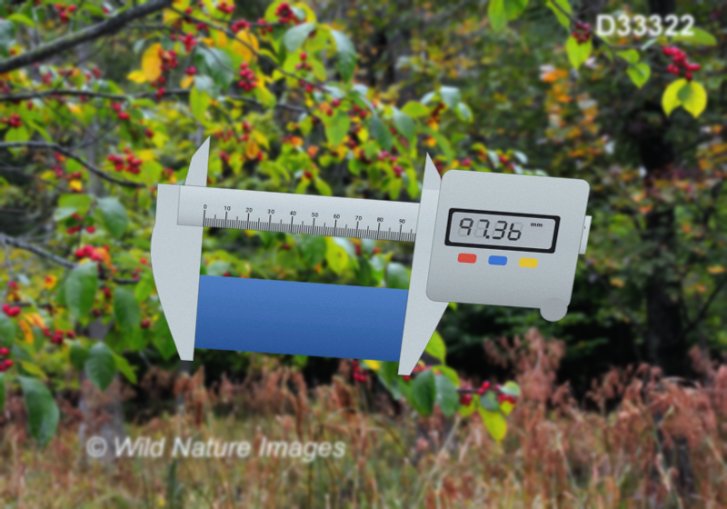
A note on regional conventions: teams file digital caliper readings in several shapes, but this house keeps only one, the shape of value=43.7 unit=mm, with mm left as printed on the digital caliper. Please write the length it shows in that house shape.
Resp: value=97.36 unit=mm
